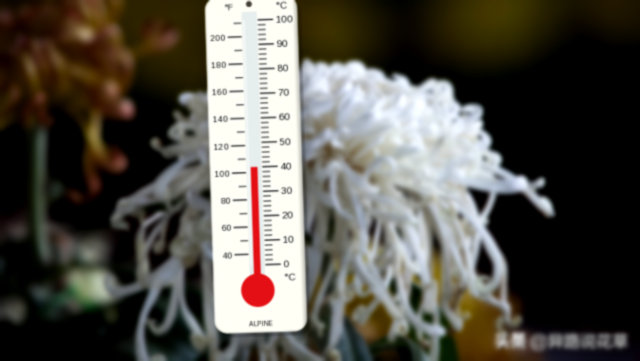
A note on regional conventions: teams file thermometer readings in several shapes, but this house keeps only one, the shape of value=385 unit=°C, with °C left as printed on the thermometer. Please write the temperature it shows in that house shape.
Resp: value=40 unit=°C
